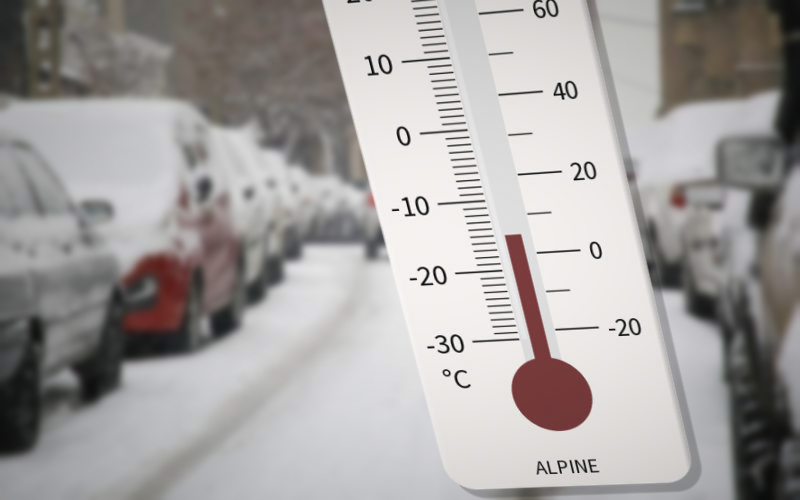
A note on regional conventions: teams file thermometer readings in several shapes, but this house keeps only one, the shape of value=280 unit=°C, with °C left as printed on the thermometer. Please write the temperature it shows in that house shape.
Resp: value=-15 unit=°C
